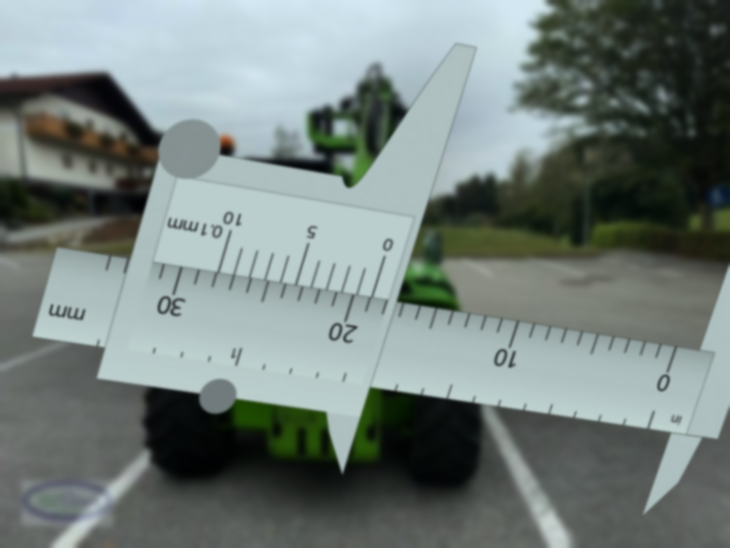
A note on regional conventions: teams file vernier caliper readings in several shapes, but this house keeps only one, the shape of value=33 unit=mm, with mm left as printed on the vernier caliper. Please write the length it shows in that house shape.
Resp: value=18.9 unit=mm
